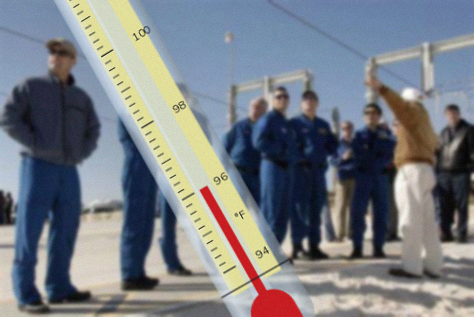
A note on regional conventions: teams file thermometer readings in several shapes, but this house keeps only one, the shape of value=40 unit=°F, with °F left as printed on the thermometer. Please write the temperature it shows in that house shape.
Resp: value=96 unit=°F
